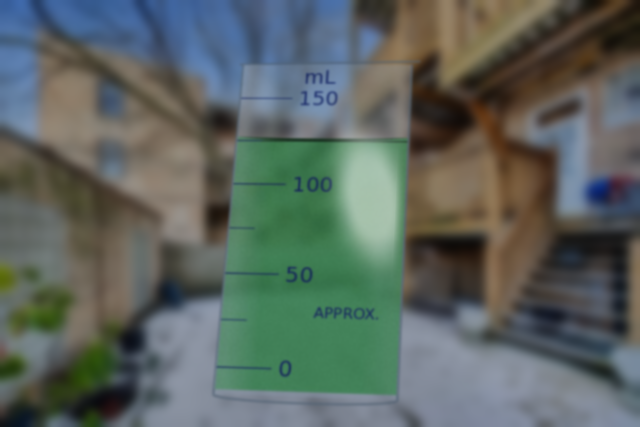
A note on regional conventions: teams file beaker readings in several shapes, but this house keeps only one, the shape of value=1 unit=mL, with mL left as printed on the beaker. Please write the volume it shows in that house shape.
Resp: value=125 unit=mL
